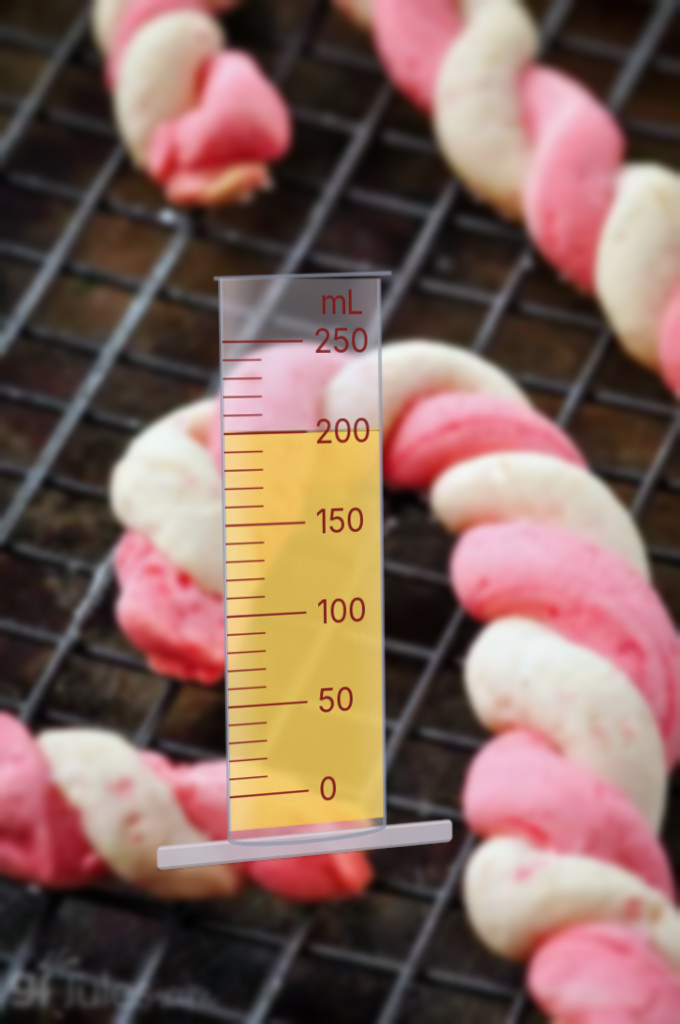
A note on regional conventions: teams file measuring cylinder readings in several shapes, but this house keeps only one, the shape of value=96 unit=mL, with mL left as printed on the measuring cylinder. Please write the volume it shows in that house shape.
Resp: value=200 unit=mL
